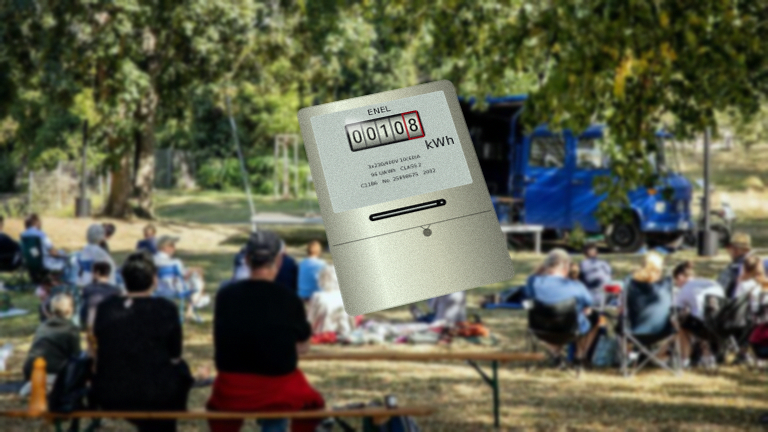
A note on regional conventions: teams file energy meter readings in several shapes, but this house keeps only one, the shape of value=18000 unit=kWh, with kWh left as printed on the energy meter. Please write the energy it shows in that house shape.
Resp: value=10.8 unit=kWh
